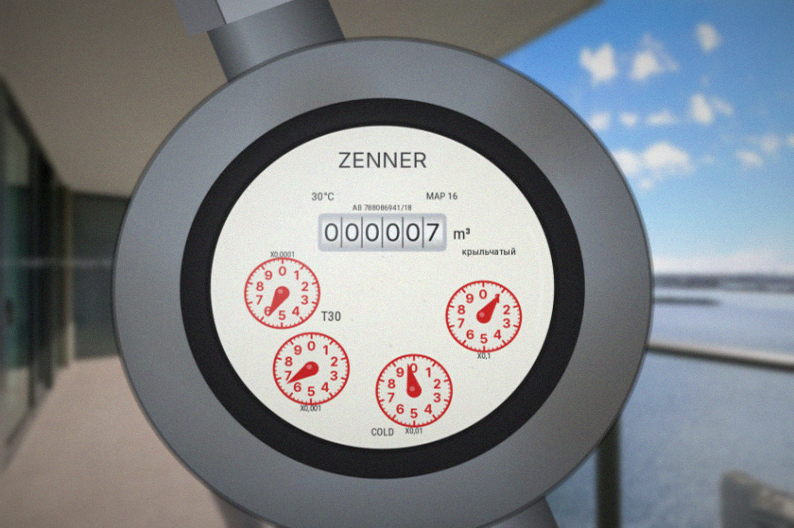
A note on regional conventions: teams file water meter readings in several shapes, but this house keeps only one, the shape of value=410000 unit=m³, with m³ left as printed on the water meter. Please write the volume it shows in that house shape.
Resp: value=7.0965 unit=m³
